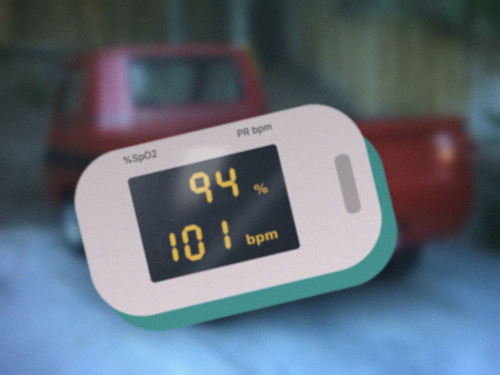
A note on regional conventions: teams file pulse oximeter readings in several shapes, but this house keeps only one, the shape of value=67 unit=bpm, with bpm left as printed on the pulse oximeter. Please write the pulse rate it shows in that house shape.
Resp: value=101 unit=bpm
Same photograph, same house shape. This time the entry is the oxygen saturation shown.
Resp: value=94 unit=%
